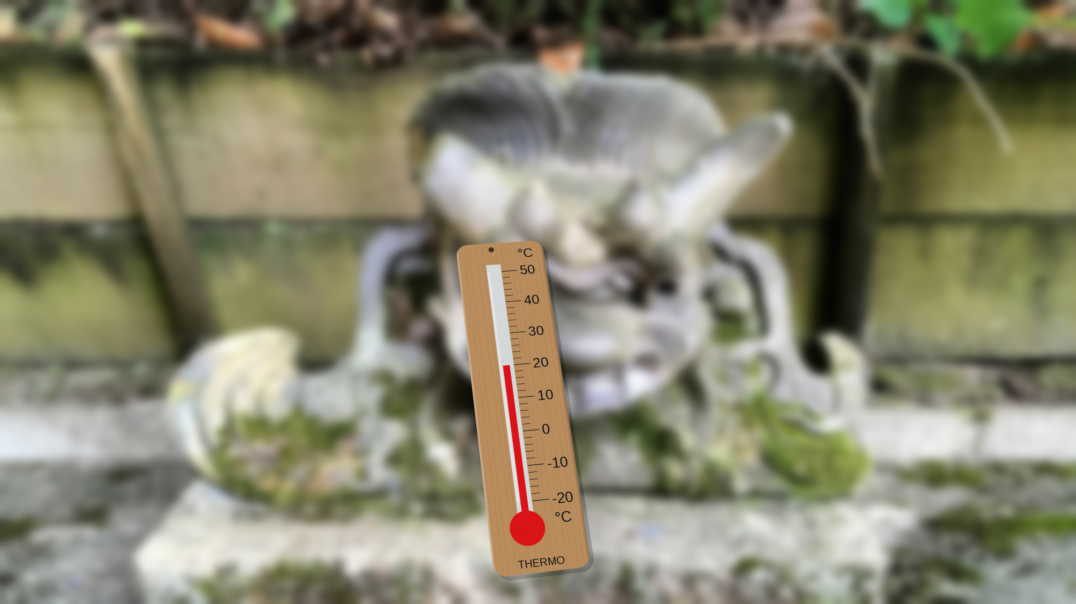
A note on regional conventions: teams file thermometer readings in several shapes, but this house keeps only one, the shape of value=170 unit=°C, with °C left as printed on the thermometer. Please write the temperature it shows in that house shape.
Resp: value=20 unit=°C
